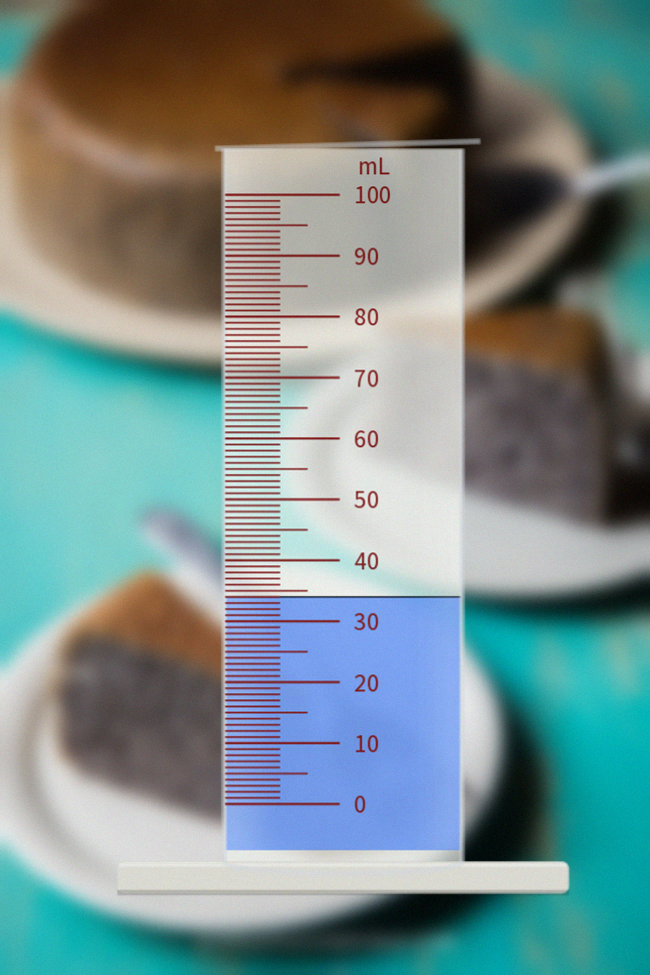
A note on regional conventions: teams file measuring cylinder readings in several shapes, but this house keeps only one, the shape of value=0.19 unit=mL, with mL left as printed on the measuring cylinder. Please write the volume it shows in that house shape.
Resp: value=34 unit=mL
